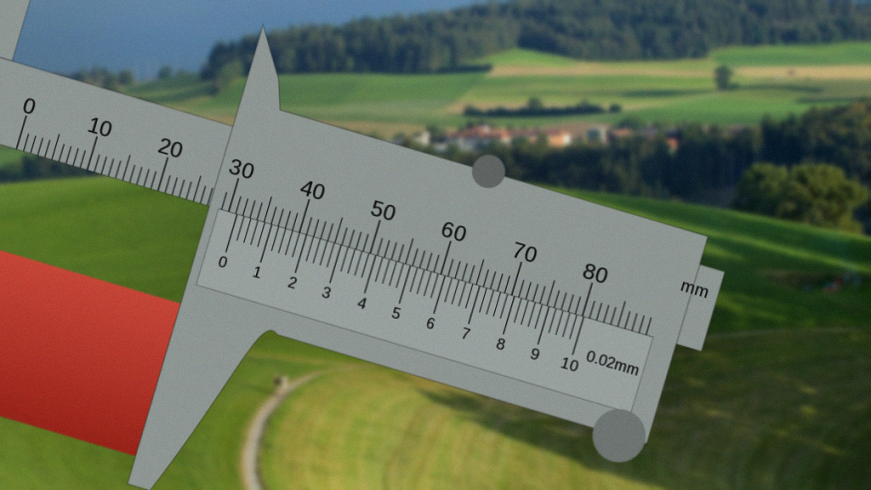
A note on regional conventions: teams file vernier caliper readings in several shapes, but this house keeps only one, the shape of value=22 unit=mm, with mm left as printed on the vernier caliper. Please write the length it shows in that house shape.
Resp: value=31.2 unit=mm
